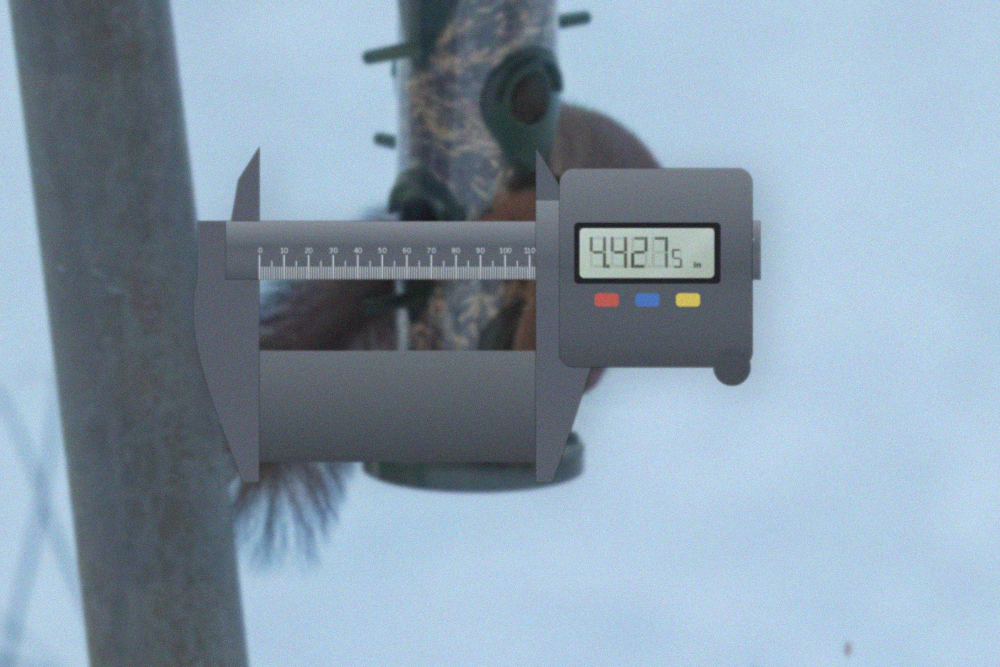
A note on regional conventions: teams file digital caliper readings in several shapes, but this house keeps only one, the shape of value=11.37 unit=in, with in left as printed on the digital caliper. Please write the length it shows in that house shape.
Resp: value=4.4275 unit=in
